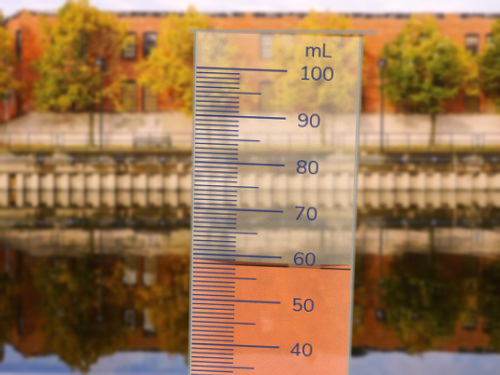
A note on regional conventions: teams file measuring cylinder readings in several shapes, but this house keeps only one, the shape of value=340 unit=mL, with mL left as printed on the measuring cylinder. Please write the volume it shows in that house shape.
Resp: value=58 unit=mL
